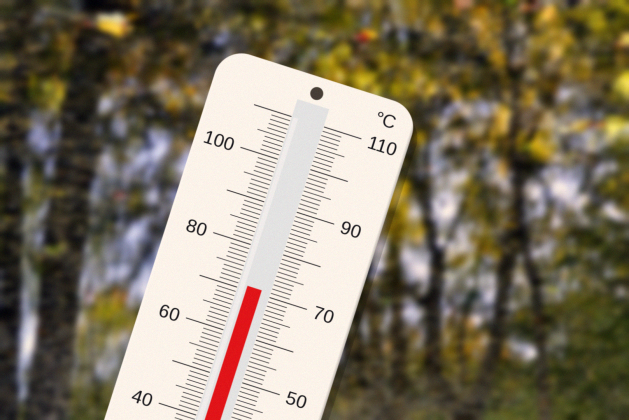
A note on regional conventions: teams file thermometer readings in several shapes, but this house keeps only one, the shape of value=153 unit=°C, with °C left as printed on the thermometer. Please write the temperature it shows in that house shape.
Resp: value=71 unit=°C
